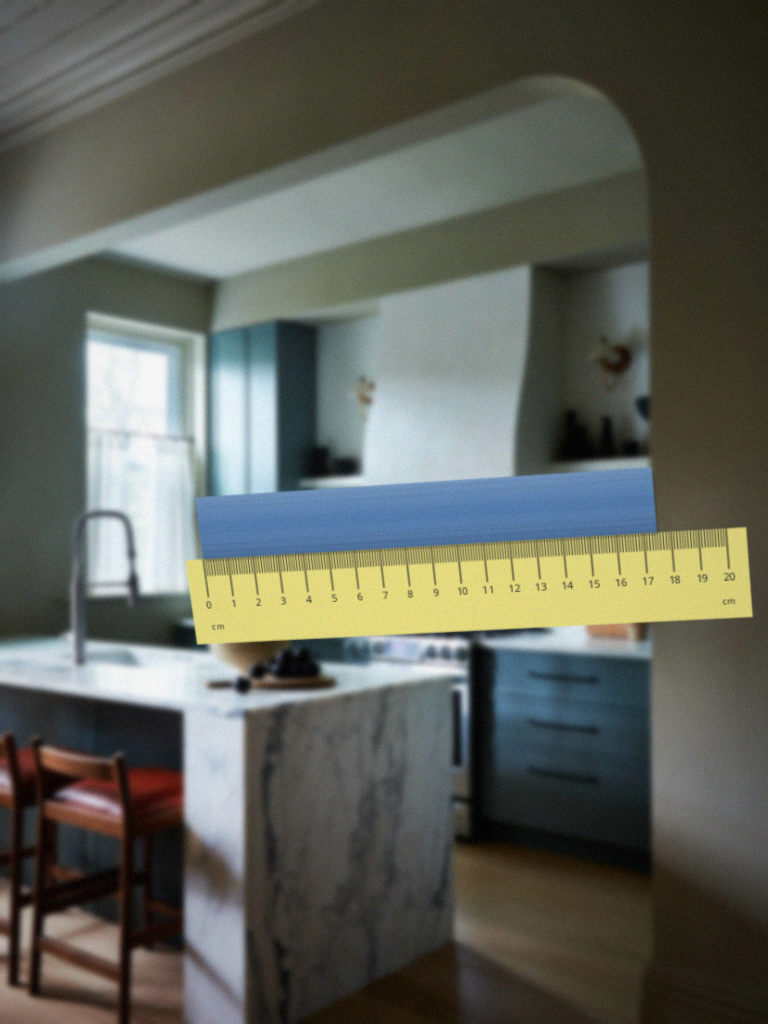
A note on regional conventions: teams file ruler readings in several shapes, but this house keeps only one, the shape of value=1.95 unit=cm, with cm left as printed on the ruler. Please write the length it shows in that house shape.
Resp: value=17.5 unit=cm
